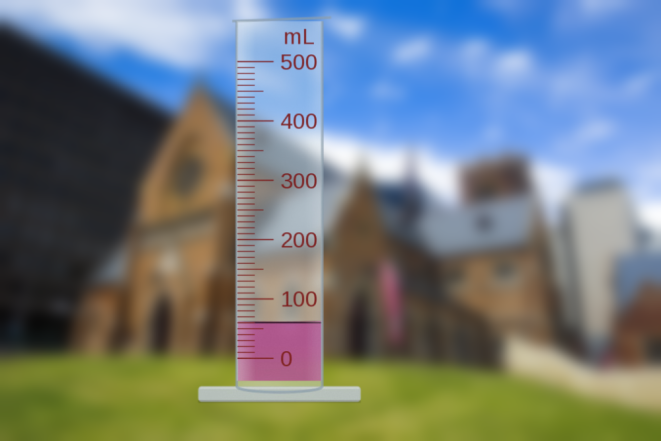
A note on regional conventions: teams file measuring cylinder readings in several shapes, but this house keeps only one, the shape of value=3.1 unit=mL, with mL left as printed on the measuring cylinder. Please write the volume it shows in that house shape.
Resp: value=60 unit=mL
